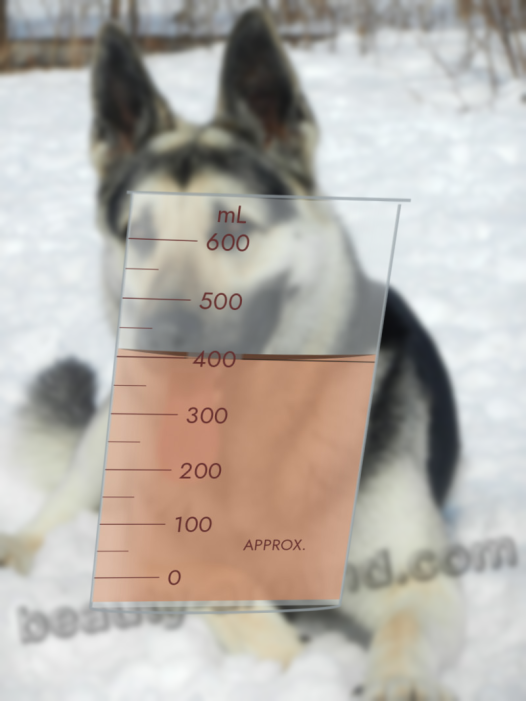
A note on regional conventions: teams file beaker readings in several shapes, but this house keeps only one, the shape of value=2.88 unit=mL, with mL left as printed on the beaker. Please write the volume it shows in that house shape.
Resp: value=400 unit=mL
